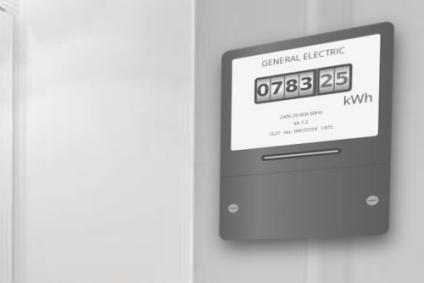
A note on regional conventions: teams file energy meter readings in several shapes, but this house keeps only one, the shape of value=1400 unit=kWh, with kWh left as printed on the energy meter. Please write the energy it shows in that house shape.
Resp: value=783.25 unit=kWh
